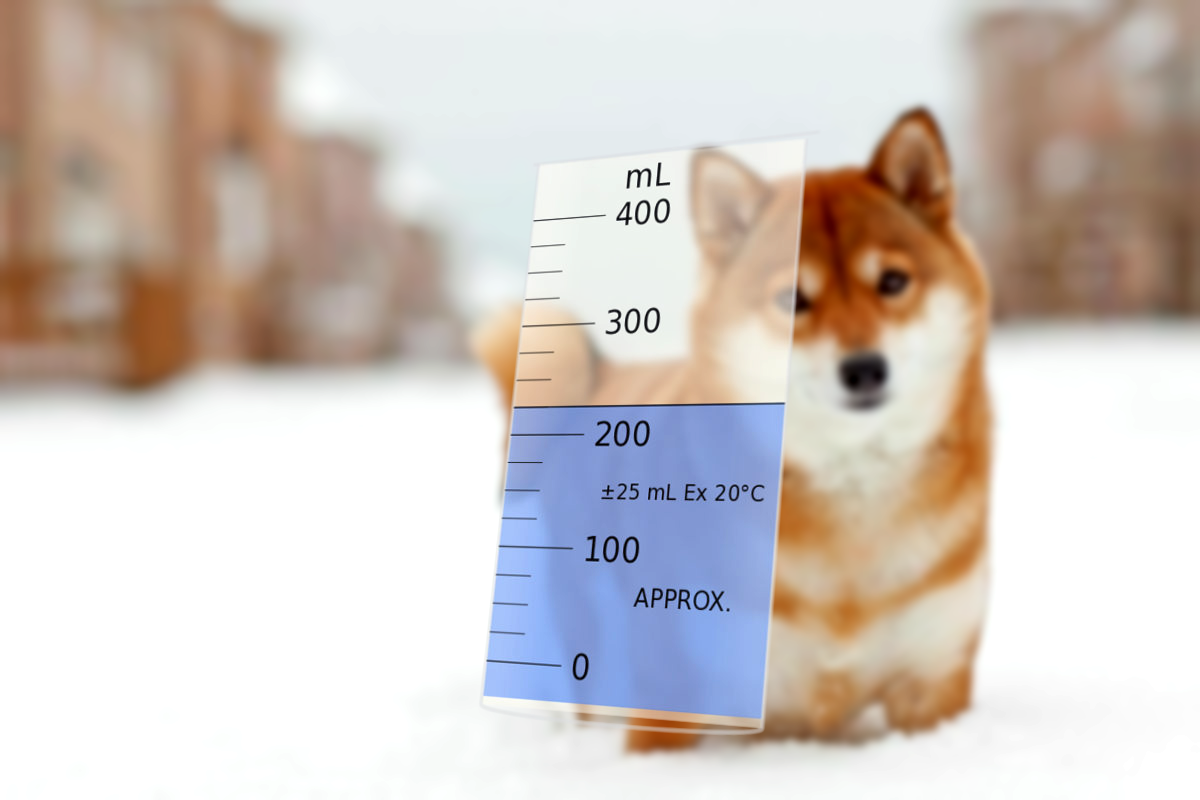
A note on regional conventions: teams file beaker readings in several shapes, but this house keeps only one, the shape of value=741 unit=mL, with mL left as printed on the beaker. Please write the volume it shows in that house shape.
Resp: value=225 unit=mL
